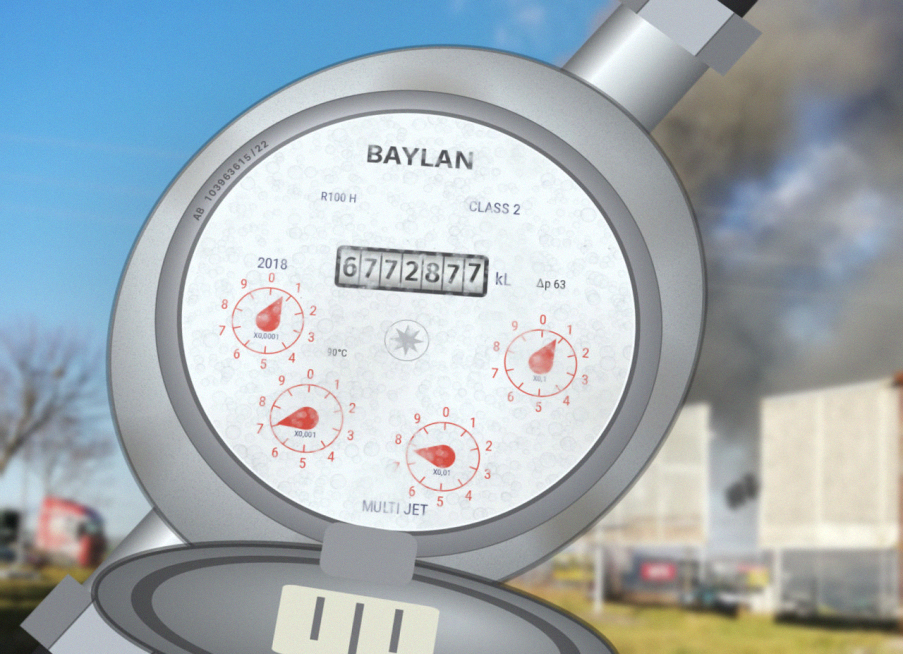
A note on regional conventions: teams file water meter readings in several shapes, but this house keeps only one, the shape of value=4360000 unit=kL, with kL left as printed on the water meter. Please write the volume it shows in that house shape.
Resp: value=6772877.0770 unit=kL
